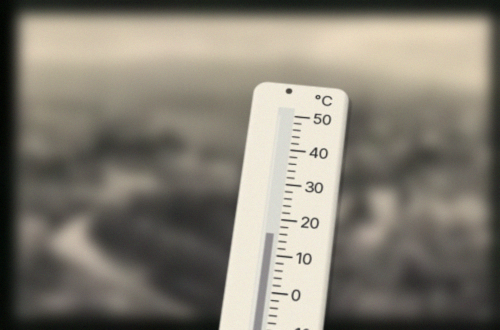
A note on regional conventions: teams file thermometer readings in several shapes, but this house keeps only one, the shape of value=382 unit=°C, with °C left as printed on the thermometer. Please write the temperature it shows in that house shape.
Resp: value=16 unit=°C
